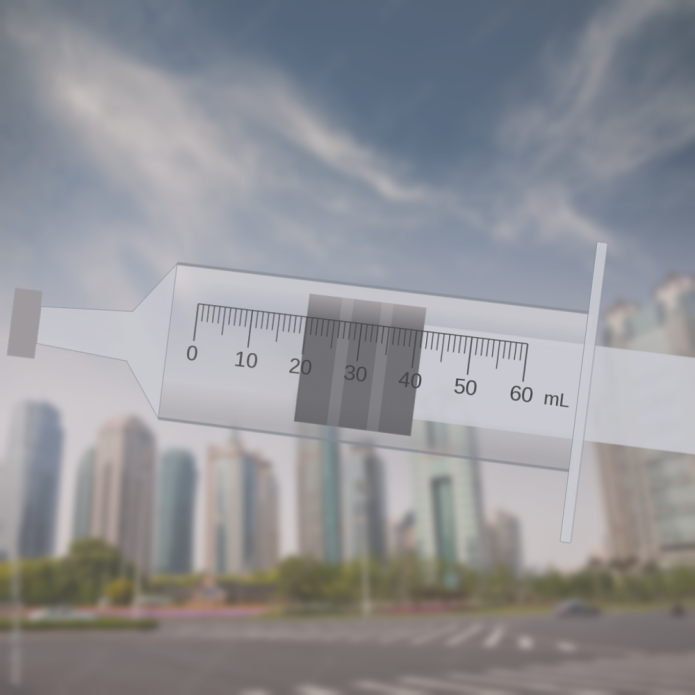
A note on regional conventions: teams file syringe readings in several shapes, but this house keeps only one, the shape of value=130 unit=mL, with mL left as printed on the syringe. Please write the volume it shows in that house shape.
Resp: value=20 unit=mL
